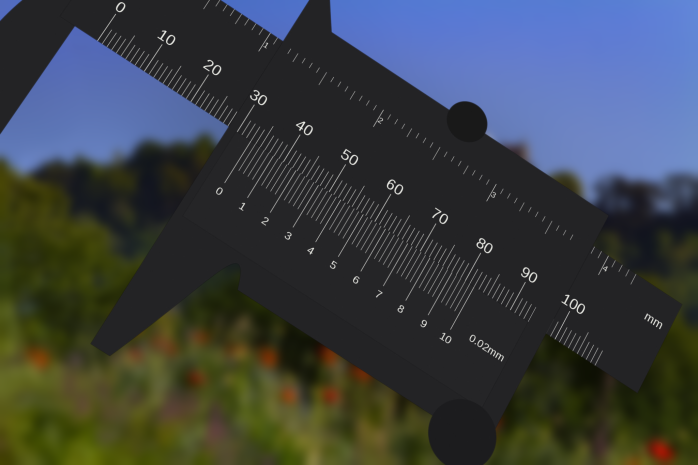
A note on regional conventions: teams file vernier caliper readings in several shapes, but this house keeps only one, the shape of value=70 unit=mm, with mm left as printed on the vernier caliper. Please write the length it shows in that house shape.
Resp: value=33.0 unit=mm
